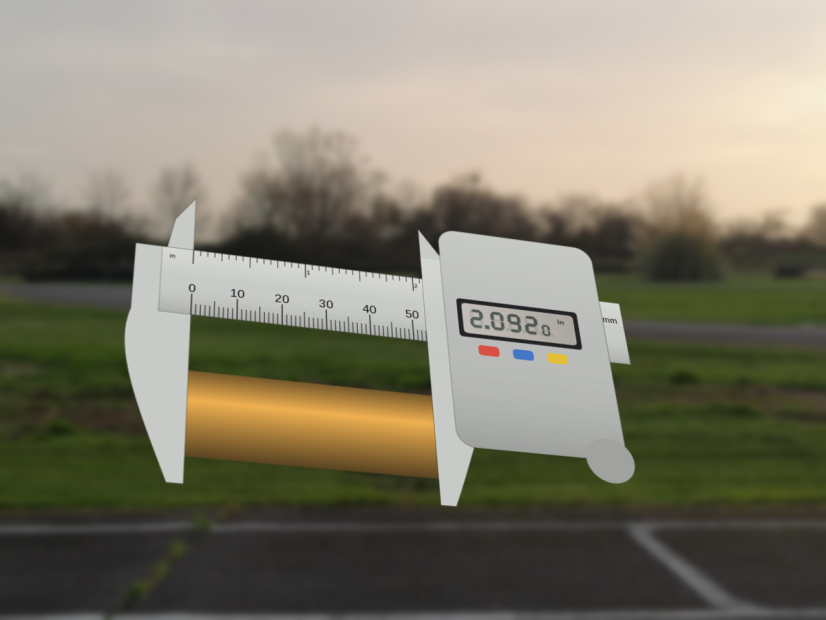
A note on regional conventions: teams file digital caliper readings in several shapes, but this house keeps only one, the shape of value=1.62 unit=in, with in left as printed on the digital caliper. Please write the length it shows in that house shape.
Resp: value=2.0920 unit=in
